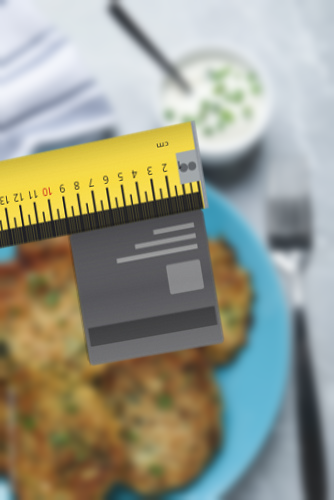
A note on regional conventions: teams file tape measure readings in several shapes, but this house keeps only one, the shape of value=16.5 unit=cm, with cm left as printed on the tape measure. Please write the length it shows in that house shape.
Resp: value=9 unit=cm
